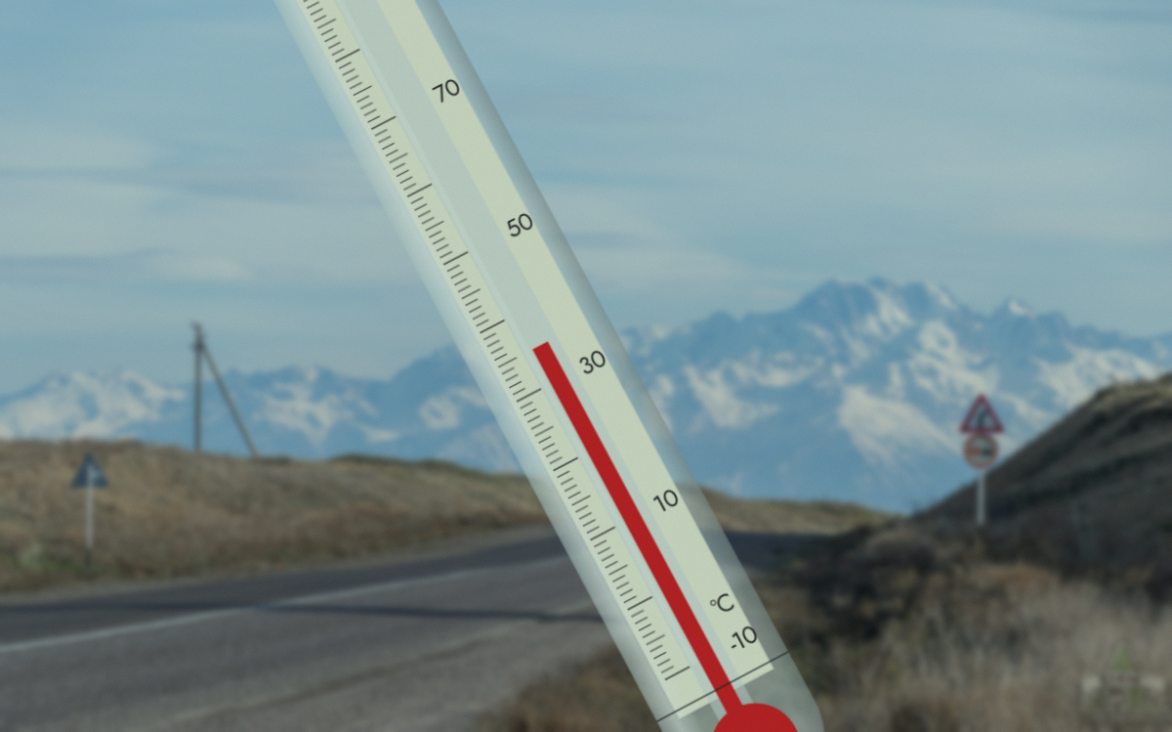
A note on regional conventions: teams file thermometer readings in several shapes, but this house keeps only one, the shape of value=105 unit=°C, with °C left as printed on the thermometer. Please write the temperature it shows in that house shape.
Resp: value=35 unit=°C
